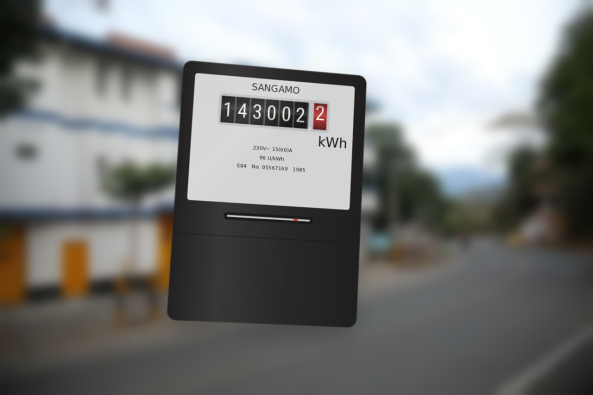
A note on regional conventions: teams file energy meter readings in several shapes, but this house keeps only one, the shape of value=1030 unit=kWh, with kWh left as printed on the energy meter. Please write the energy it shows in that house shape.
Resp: value=143002.2 unit=kWh
